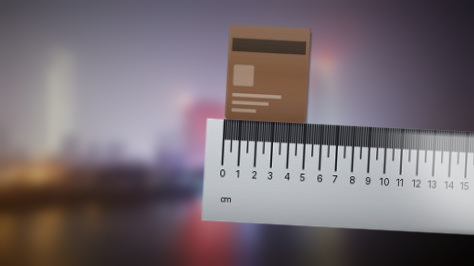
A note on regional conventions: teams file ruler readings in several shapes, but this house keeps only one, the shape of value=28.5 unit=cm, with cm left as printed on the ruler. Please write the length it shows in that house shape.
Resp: value=5 unit=cm
